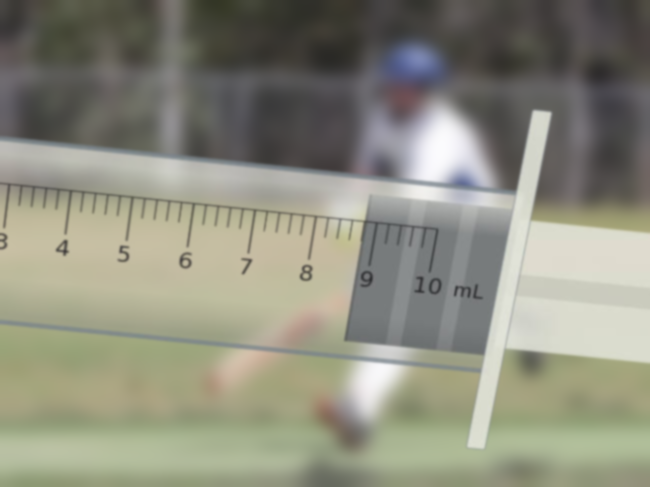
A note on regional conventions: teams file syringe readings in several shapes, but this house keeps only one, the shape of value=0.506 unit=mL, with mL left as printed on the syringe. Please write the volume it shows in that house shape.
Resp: value=8.8 unit=mL
